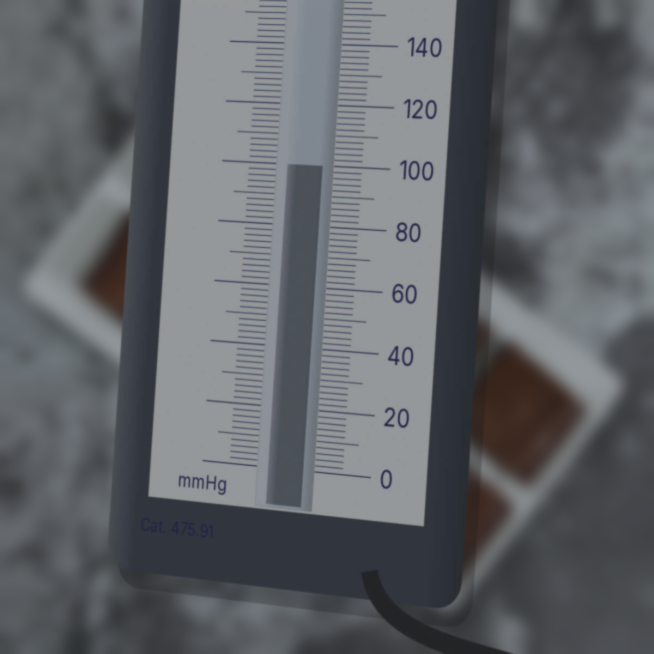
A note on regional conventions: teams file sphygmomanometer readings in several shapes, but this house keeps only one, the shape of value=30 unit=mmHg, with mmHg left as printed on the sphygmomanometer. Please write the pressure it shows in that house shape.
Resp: value=100 unit=mmHg
